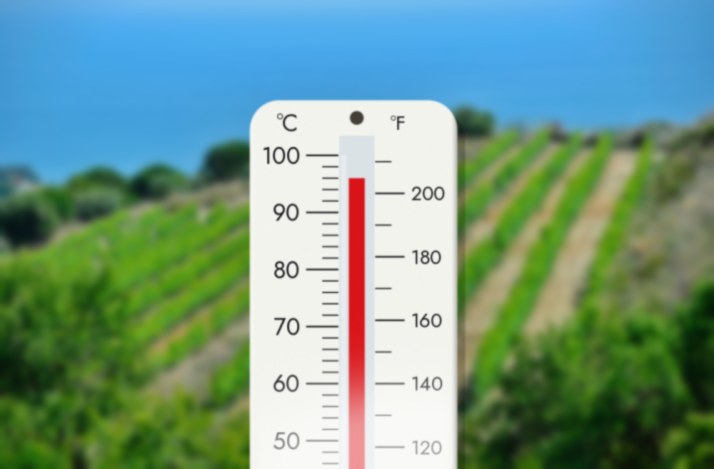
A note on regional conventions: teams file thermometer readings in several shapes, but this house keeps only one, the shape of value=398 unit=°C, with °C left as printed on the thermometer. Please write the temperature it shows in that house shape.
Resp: value=96 unit=°C
